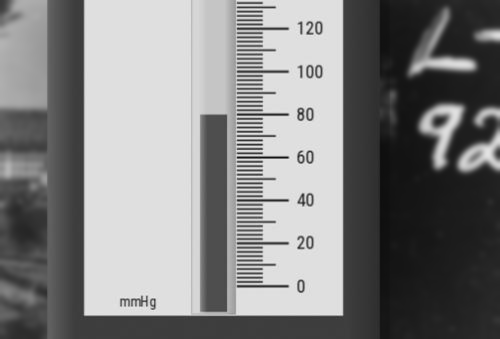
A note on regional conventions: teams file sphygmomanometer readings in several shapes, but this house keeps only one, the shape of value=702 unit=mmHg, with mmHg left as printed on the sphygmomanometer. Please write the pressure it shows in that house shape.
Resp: value=80 unit=mmHg
